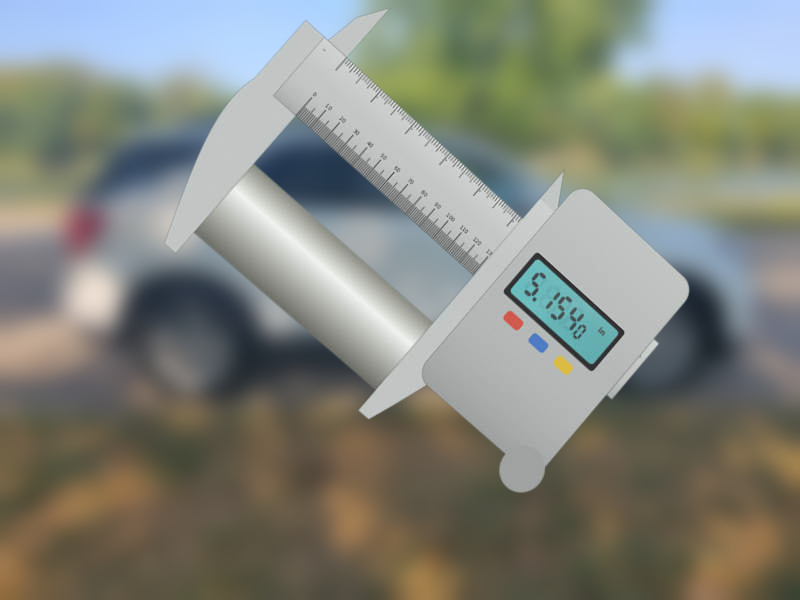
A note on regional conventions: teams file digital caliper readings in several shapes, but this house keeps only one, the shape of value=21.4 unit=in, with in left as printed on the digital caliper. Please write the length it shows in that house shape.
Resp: value=5.1540 unit=in
